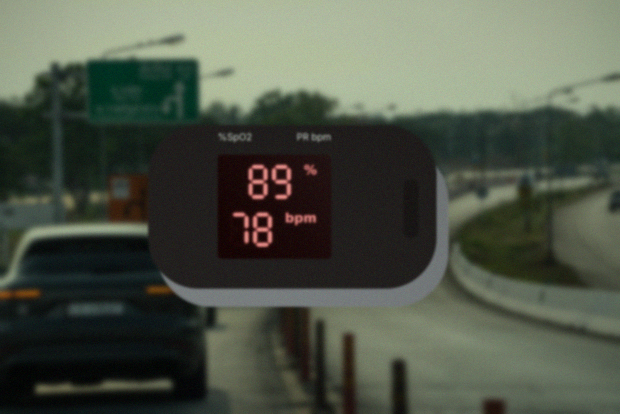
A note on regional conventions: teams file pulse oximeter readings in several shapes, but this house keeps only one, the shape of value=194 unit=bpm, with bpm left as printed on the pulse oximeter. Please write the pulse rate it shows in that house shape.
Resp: value=78 unit=bpm
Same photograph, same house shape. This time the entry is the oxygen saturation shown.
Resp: value=89 unit=%
